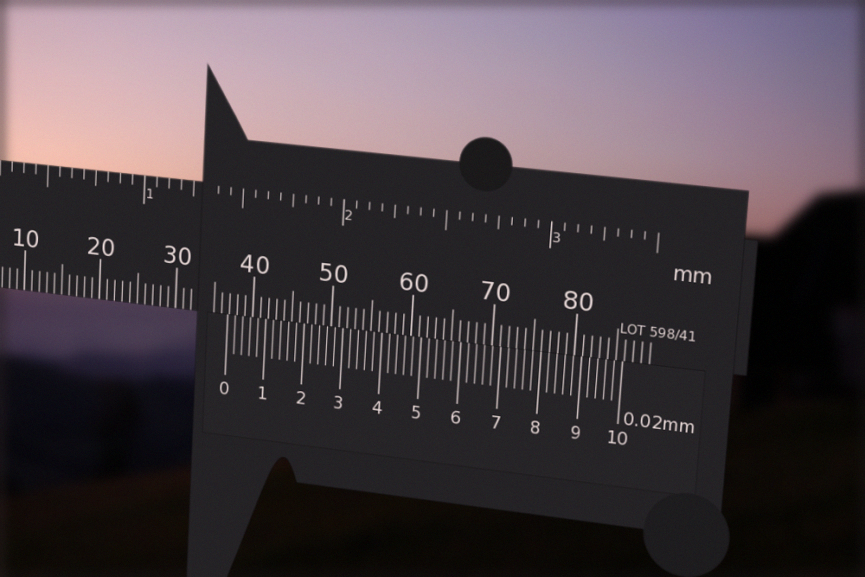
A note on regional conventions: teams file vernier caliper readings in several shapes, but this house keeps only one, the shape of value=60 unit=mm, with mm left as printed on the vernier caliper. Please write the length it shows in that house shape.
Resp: value=36.8 unit=mm
